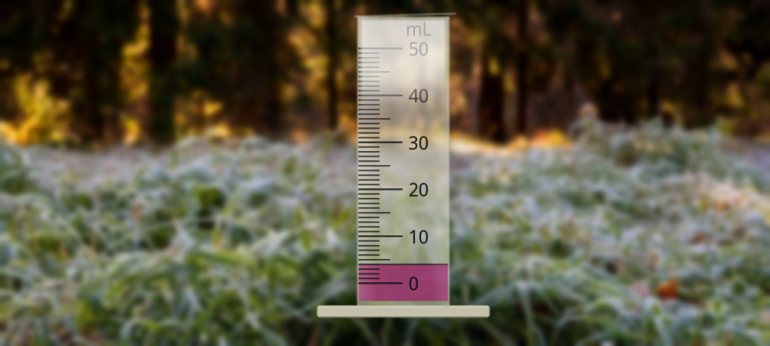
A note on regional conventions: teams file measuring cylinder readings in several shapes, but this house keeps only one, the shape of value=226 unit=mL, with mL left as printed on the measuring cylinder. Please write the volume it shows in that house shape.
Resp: value=4 unit=mL
